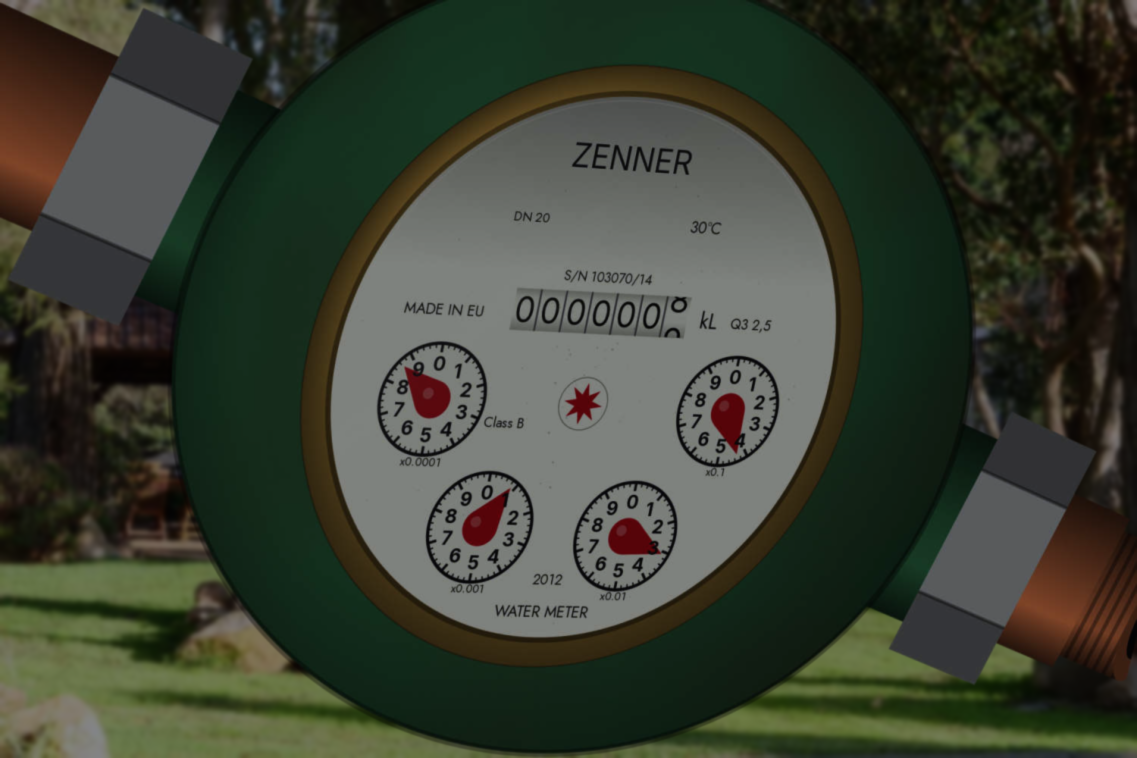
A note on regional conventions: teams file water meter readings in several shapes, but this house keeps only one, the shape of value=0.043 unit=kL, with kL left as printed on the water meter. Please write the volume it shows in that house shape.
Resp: value=8.4308 unit=kL
